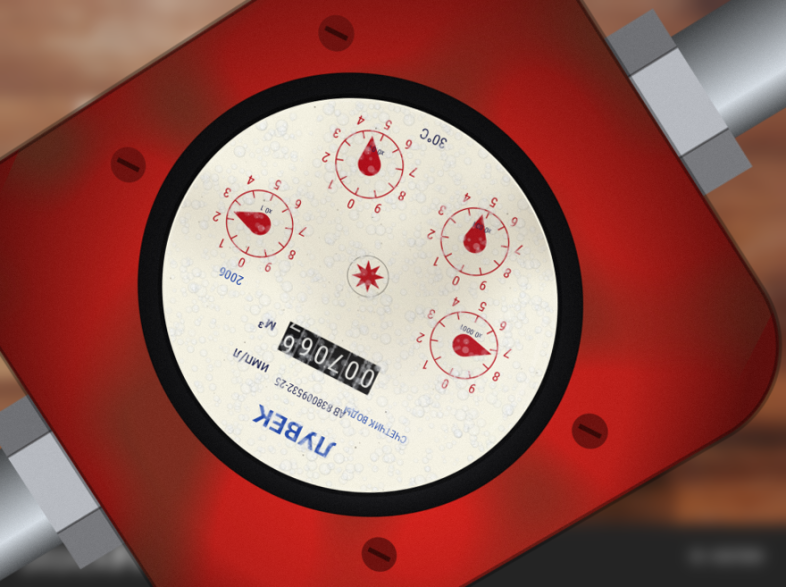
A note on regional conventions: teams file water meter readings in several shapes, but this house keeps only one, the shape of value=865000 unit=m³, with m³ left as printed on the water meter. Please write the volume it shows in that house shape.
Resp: value=7066.2447 unit=m³
